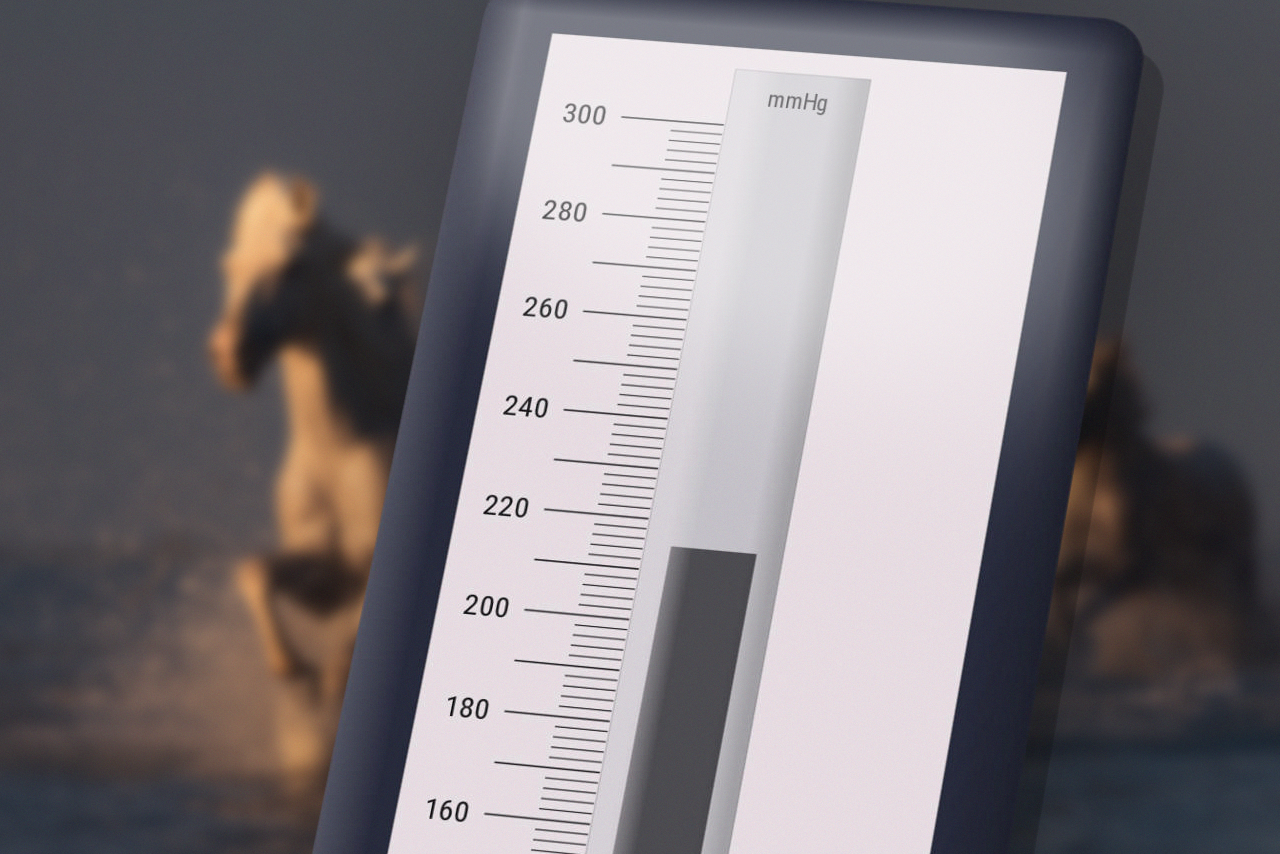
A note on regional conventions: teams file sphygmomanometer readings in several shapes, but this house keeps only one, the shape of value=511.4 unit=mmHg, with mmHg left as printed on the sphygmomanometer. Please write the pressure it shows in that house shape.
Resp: value=215 unit=mmHg
